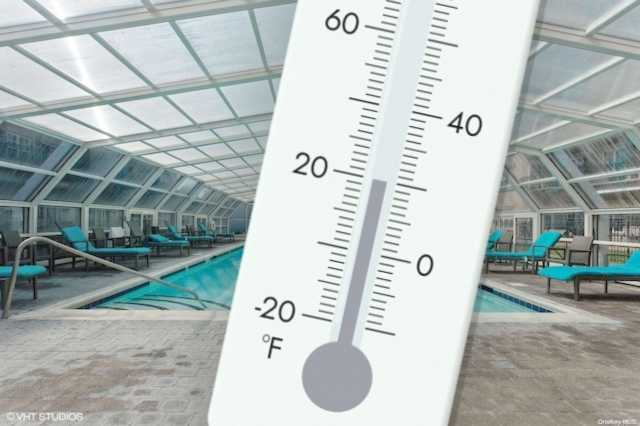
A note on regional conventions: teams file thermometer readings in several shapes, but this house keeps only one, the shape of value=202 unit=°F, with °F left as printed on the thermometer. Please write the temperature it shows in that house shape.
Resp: value=20 unit=°F
